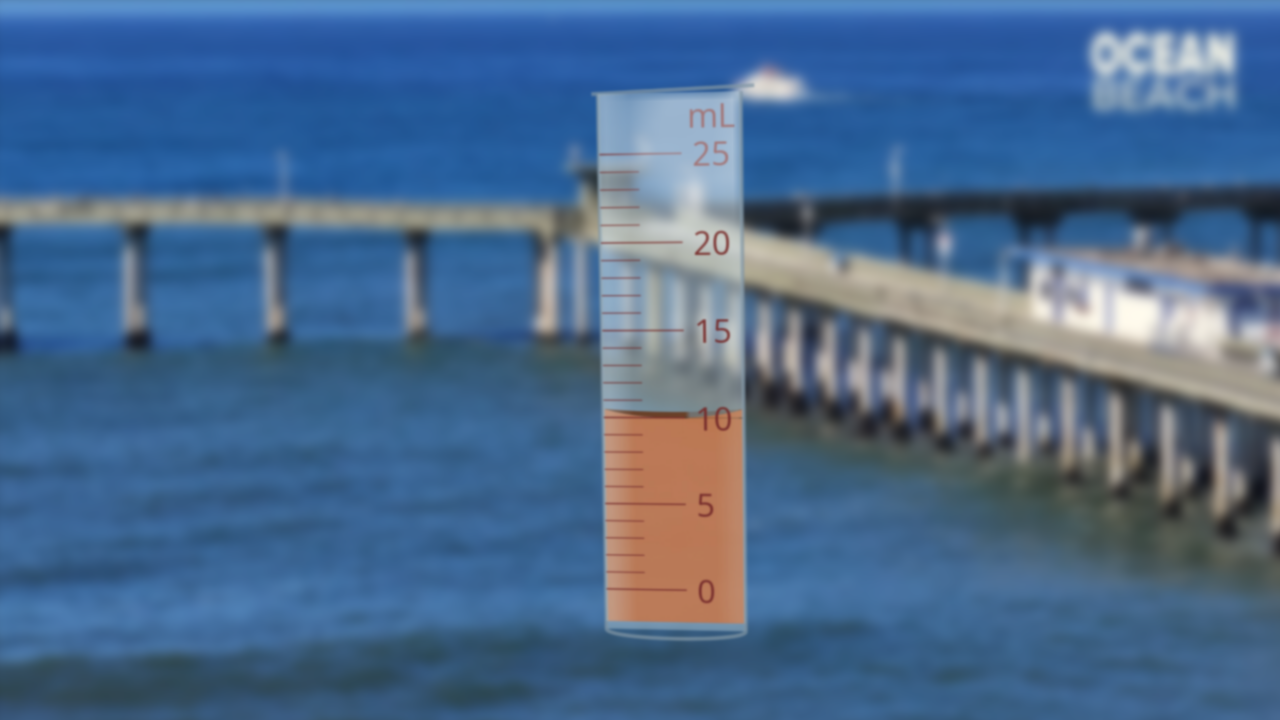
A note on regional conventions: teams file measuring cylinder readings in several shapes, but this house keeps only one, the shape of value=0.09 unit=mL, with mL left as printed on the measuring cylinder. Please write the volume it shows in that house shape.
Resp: value=10 unit=mL
